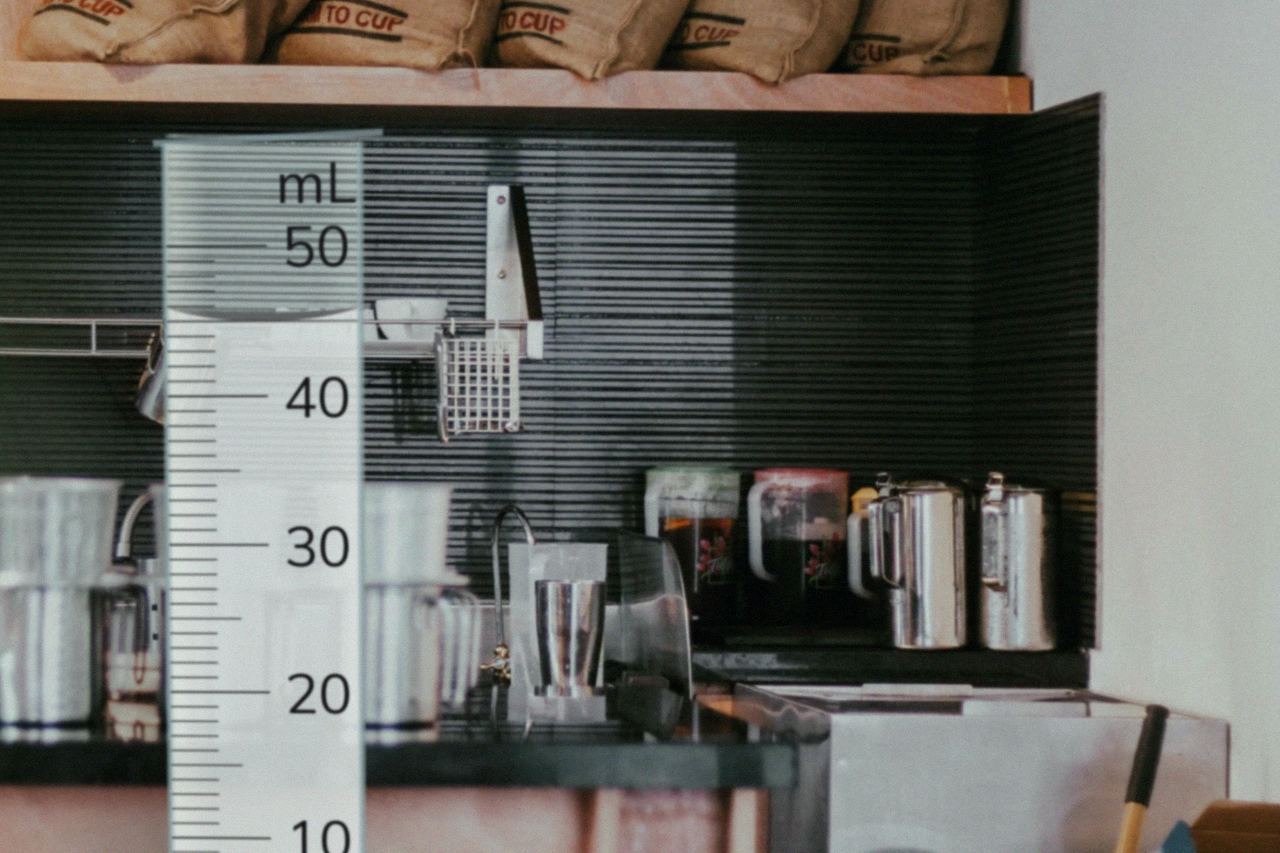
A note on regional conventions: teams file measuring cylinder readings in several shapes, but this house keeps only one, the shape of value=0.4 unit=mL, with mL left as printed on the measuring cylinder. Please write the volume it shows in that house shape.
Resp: value=45 unit=mL
